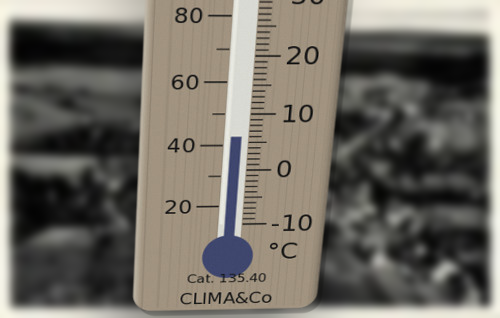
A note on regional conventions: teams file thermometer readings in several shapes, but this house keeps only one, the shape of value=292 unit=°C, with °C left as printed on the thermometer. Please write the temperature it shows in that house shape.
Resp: value=6 unit=°C
